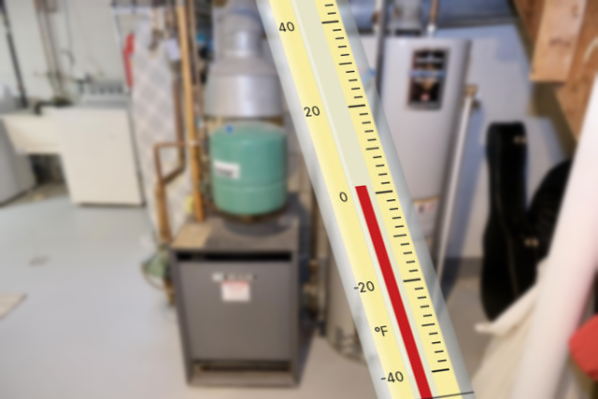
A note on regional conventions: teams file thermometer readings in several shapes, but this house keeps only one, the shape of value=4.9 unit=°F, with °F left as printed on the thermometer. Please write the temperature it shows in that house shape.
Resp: value=2 unit=°F
